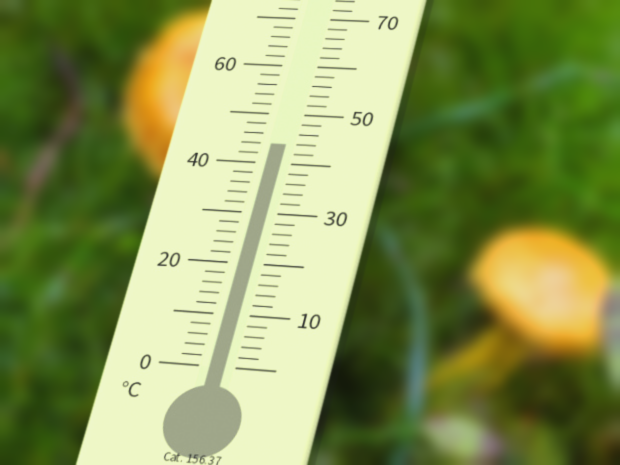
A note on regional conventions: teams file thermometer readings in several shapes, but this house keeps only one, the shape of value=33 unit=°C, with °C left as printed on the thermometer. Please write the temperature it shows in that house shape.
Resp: value=44 unit=°C
